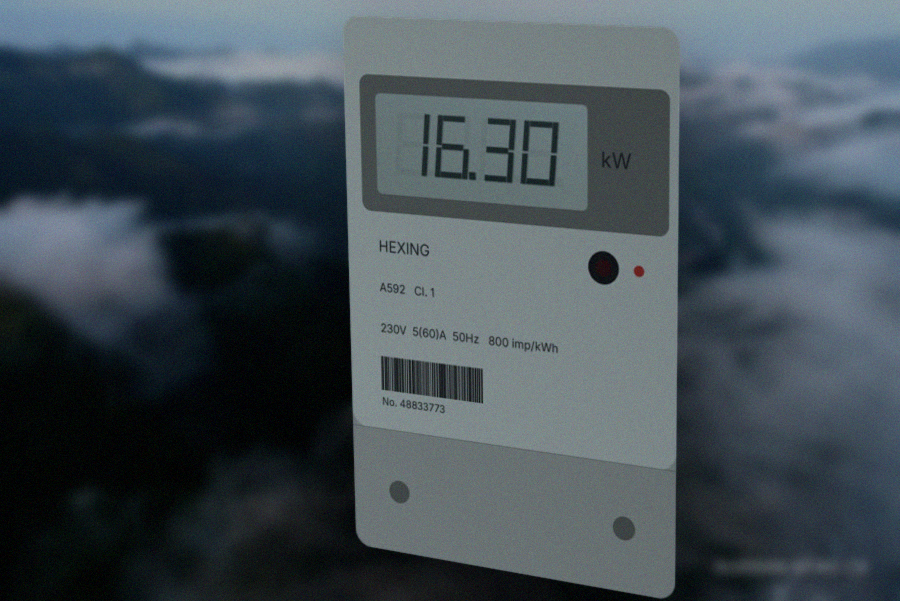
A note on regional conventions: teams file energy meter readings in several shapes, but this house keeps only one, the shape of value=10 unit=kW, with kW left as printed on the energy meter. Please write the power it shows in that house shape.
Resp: value=16.30 unit=kW
